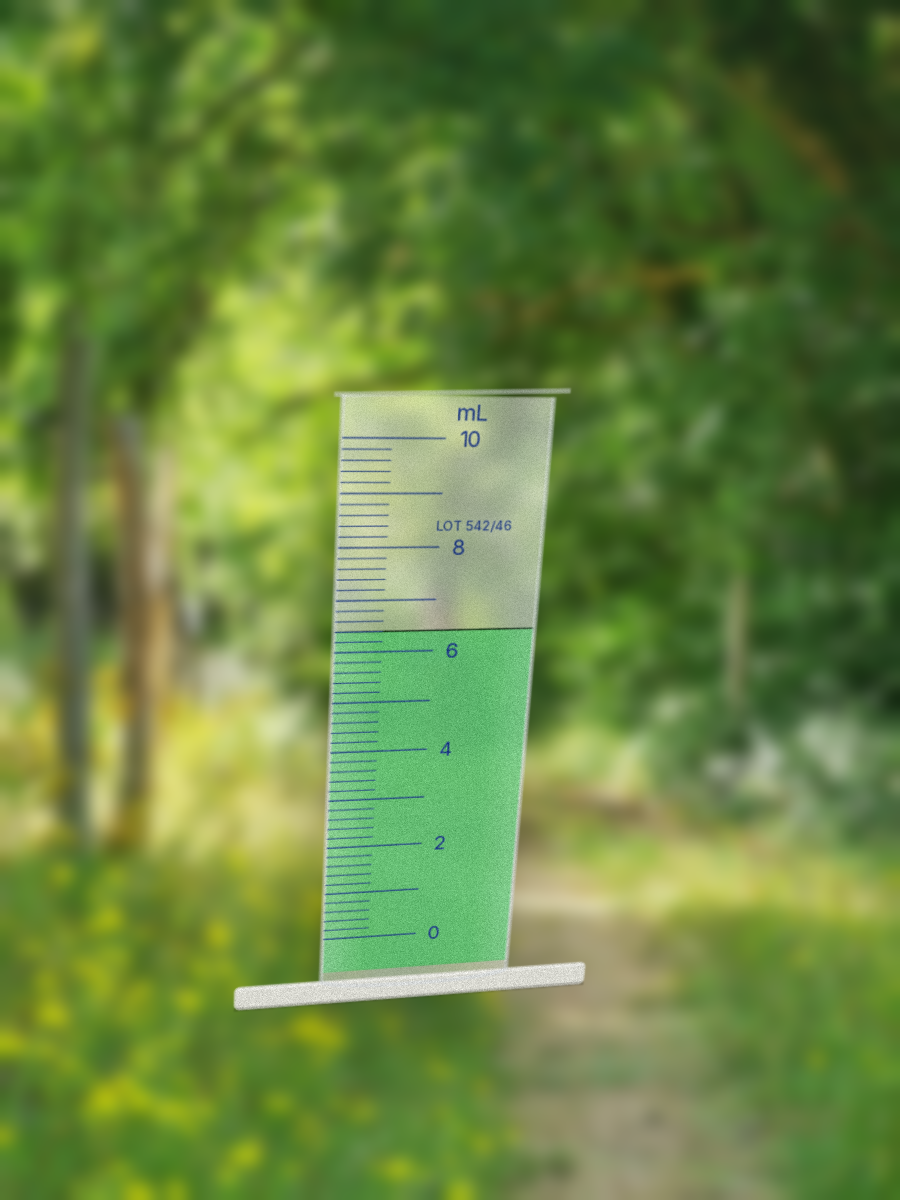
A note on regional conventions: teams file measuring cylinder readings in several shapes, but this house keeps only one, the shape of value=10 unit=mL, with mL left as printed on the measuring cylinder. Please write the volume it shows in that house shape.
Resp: value=6.4 unit=mL
